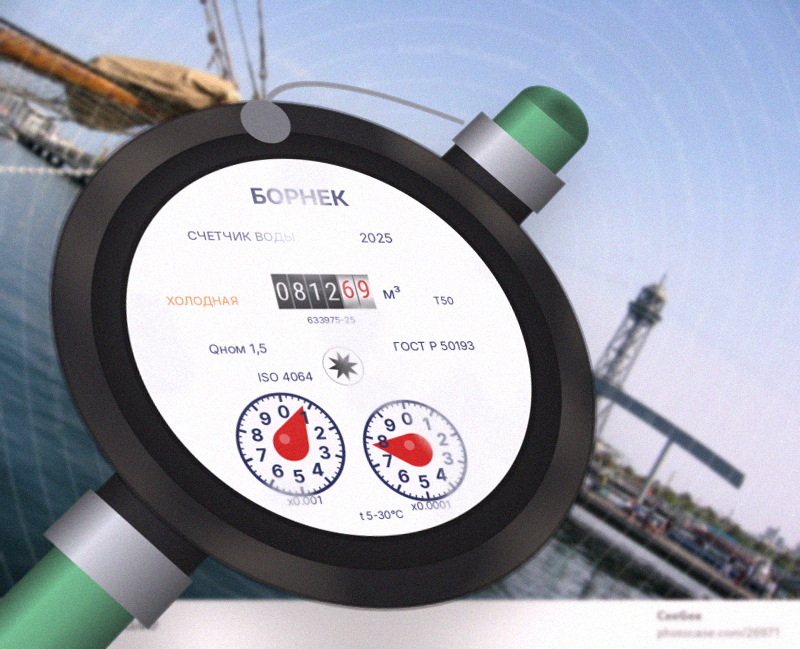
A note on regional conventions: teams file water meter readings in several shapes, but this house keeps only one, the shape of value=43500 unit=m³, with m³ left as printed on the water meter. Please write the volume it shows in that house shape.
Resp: value=812.6907 unit=m³
